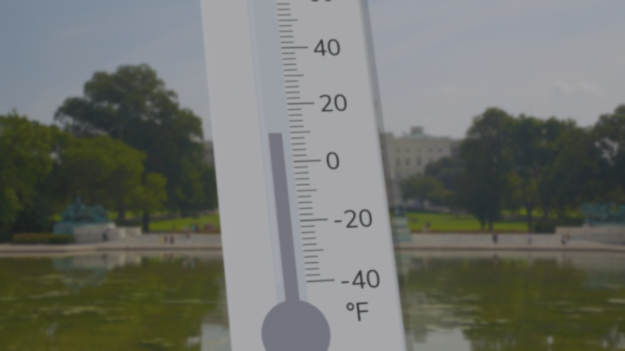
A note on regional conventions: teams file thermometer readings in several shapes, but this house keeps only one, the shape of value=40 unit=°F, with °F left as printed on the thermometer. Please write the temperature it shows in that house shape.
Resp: value=10 unit=°F
